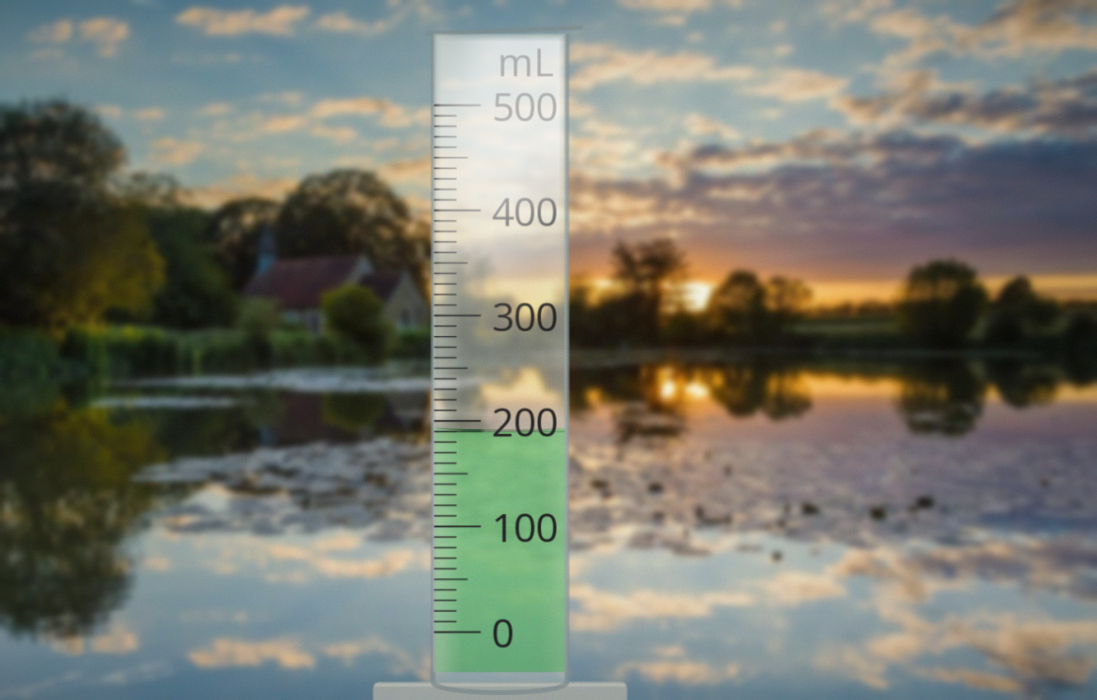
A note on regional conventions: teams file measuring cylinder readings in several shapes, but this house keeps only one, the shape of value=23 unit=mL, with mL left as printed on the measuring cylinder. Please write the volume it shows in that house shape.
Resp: value=190 unit=mL
